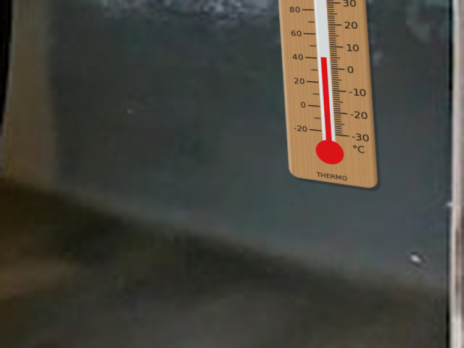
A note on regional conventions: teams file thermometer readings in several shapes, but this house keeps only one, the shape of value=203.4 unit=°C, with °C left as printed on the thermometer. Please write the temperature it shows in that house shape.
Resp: value=5 unit=°C
